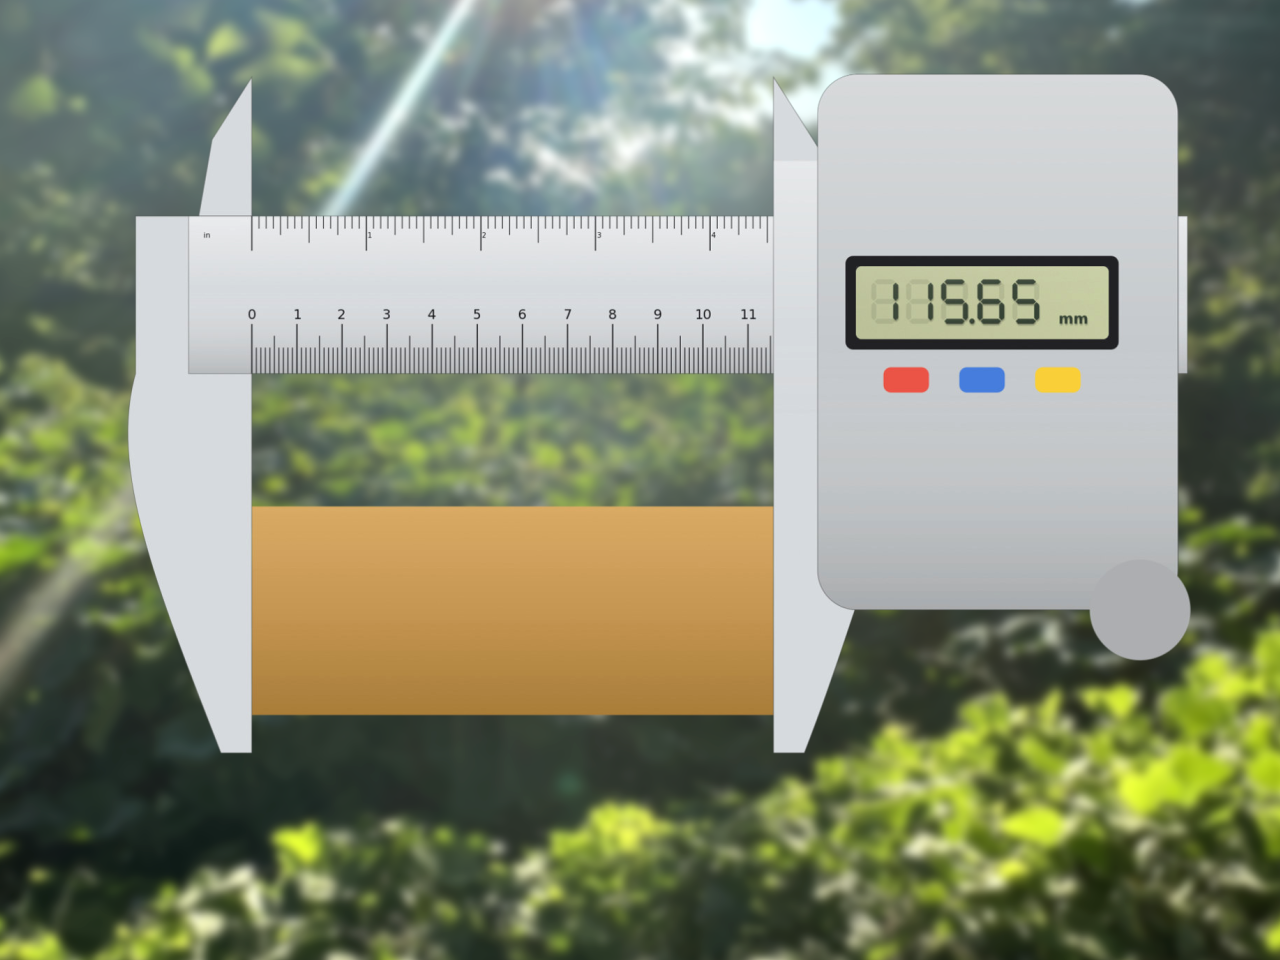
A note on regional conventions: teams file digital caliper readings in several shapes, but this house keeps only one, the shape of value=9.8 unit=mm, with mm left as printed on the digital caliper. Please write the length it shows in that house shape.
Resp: value=115.65 unit=mm
